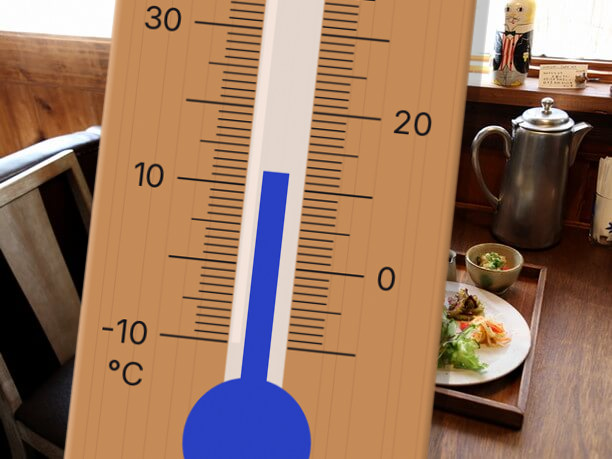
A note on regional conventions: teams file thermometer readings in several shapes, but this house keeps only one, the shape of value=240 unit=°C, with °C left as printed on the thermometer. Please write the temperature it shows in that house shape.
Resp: value=12 unit=°C
